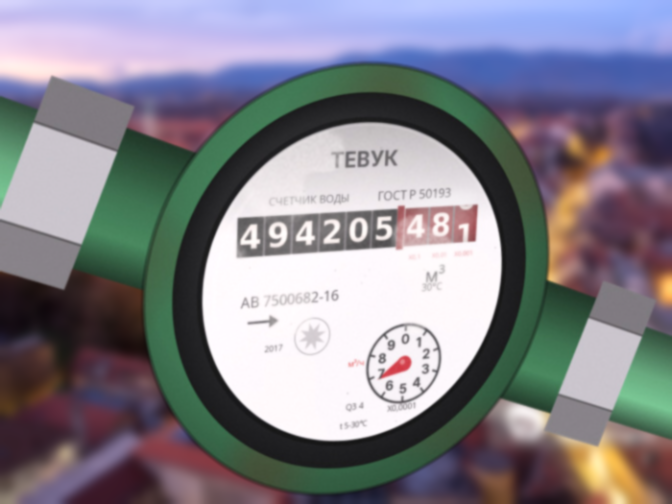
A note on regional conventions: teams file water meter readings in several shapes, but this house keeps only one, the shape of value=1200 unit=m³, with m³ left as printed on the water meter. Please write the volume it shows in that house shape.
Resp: value=494205.4806 unit=m³
